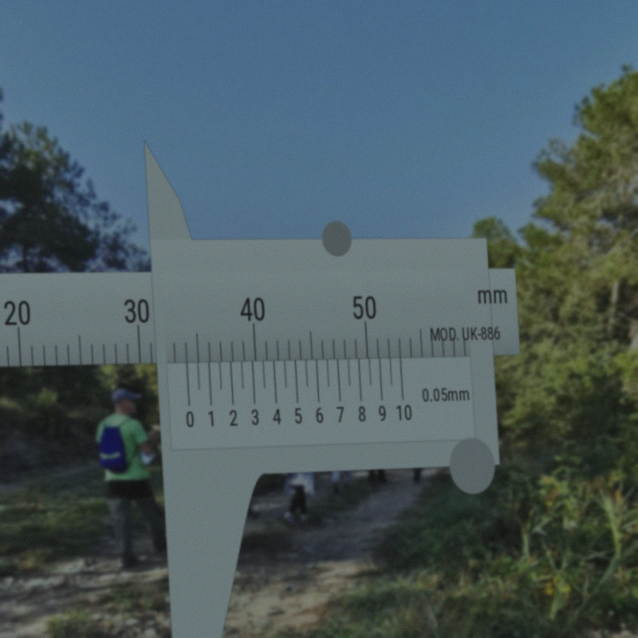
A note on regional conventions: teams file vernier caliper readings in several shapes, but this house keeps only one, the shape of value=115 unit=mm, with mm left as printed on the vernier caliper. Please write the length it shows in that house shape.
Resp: value=34.0 unit=mm
